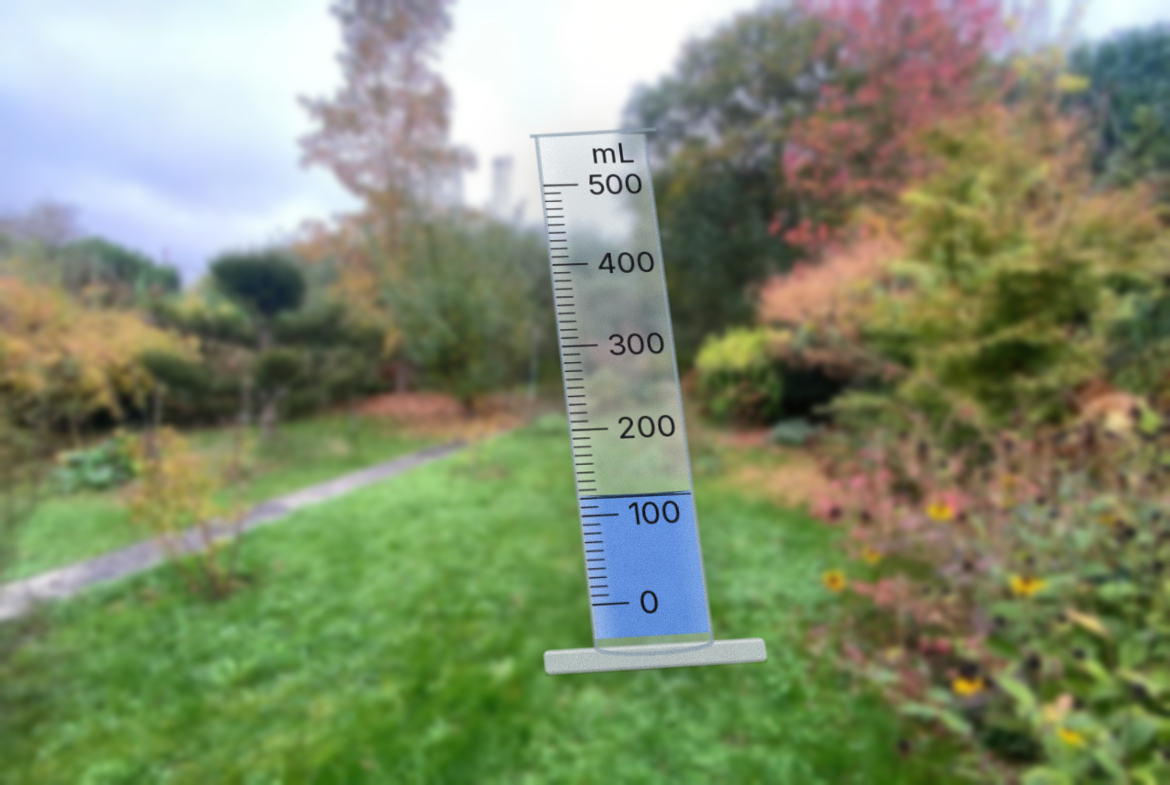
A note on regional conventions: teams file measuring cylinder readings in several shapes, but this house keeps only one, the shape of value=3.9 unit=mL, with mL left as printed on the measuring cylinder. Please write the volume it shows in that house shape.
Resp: value=120 unit=mL
